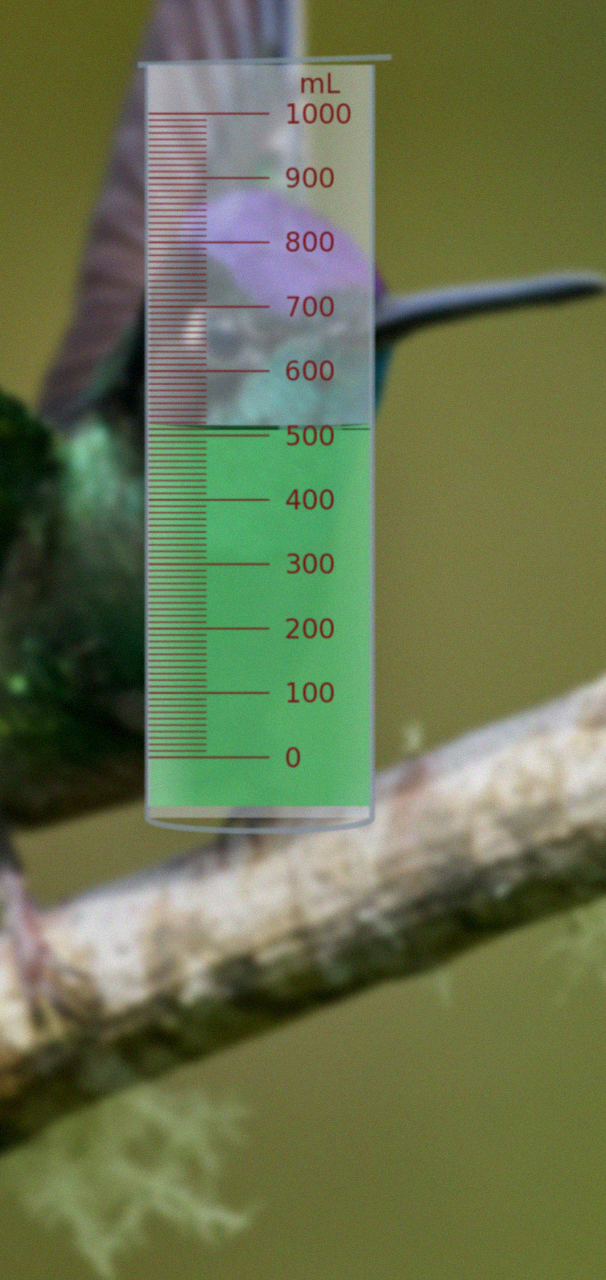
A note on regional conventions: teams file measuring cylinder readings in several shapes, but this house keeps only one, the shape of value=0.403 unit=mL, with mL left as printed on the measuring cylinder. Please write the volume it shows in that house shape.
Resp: value=510 unit=mL
